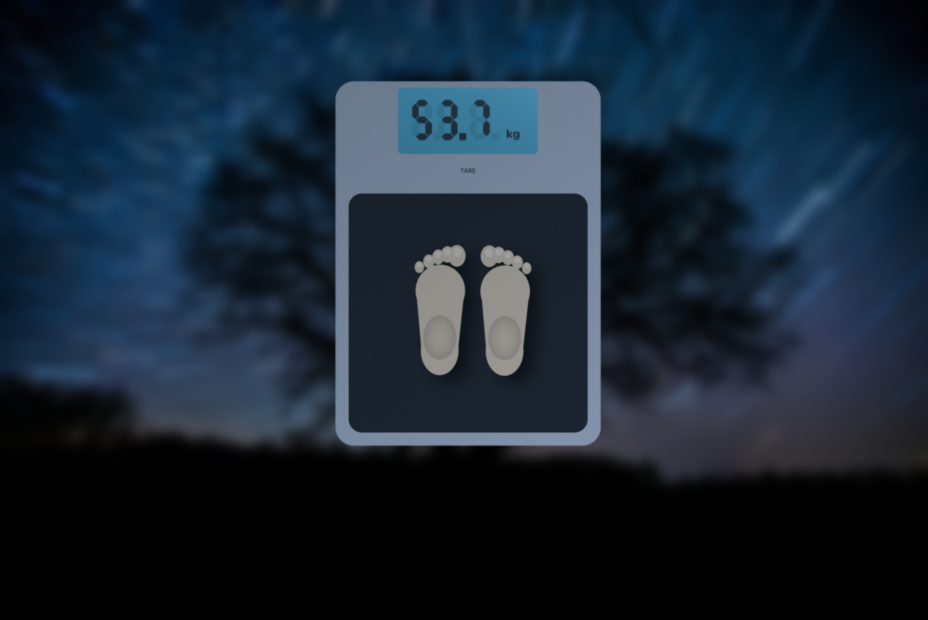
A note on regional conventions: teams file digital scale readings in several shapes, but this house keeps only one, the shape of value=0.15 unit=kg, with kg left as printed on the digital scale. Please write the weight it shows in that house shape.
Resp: value=53.7 unit=kg
